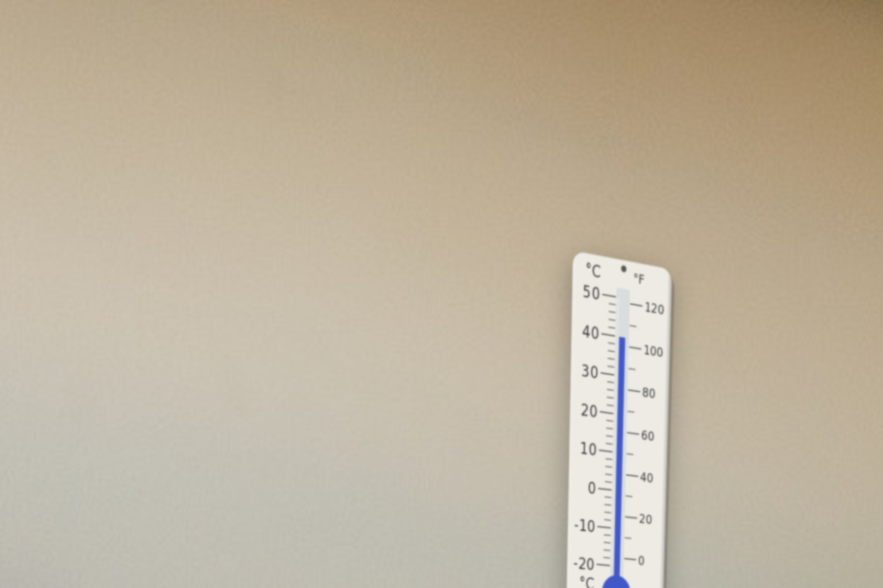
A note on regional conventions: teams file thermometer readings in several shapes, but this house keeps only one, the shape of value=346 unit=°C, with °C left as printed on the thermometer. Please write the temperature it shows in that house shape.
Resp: value=40 unit=°C
